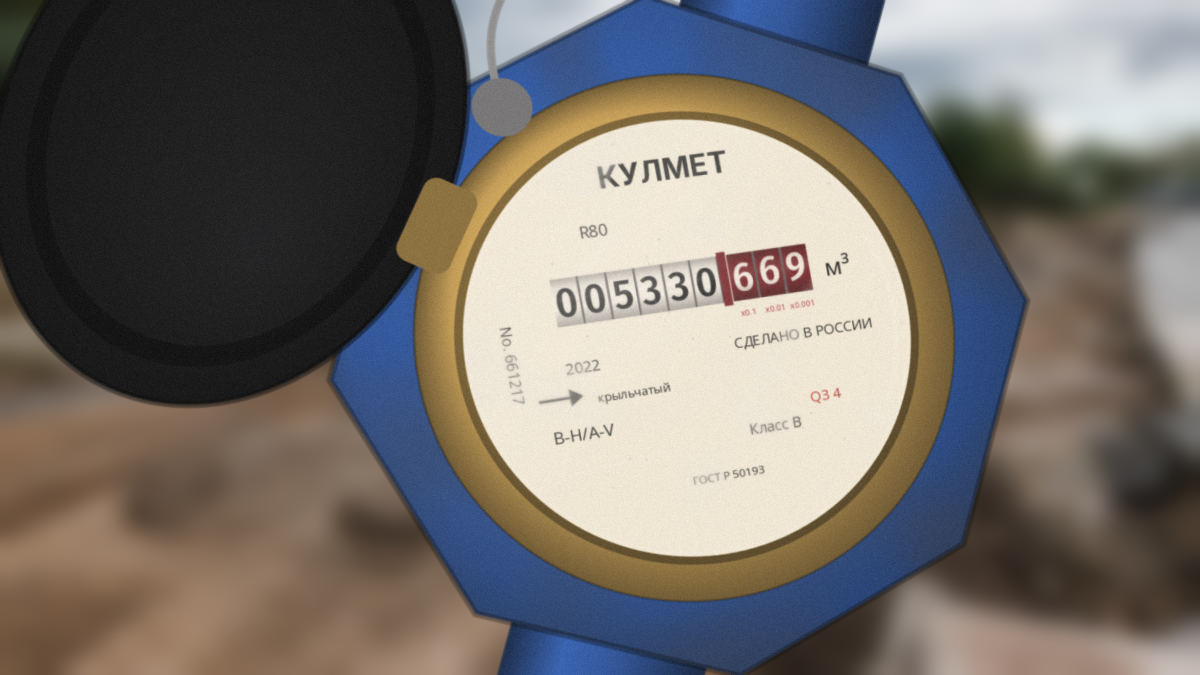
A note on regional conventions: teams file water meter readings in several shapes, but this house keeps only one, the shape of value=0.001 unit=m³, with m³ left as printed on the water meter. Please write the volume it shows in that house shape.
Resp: value=5330.669 unit=m³
